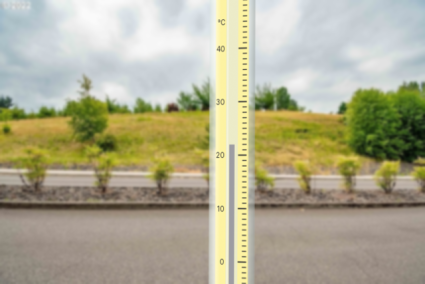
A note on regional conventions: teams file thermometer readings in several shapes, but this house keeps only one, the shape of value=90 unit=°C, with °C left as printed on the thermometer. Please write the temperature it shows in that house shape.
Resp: value=22 unit=°C
